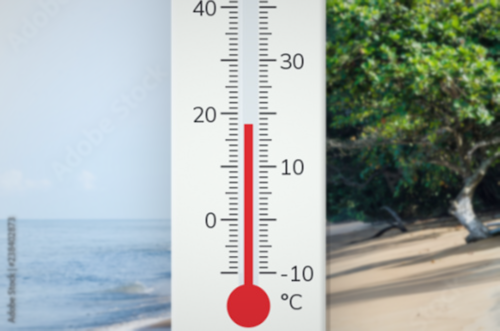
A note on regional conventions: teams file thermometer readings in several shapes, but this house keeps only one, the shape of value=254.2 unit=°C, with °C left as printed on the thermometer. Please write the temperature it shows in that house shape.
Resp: value=18 unit=°C
